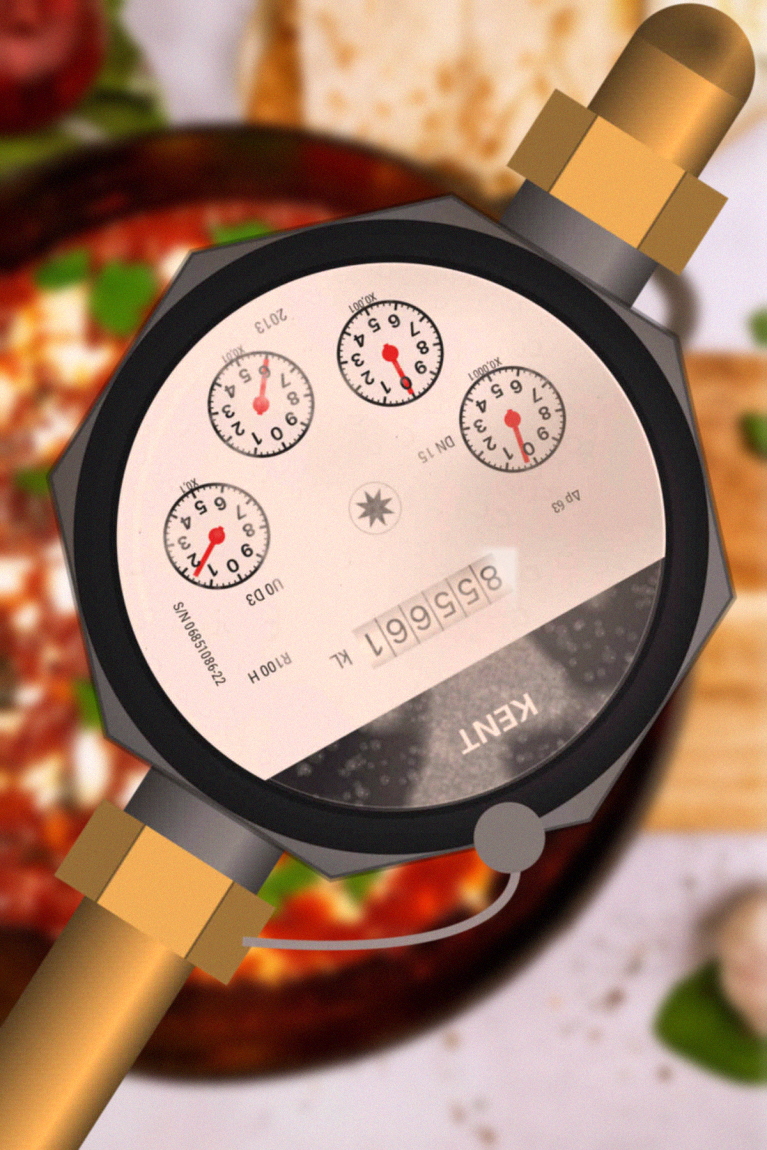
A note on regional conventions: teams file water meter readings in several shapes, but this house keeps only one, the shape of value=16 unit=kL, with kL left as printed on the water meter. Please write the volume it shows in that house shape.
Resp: value=855661.1600 unit=kL
